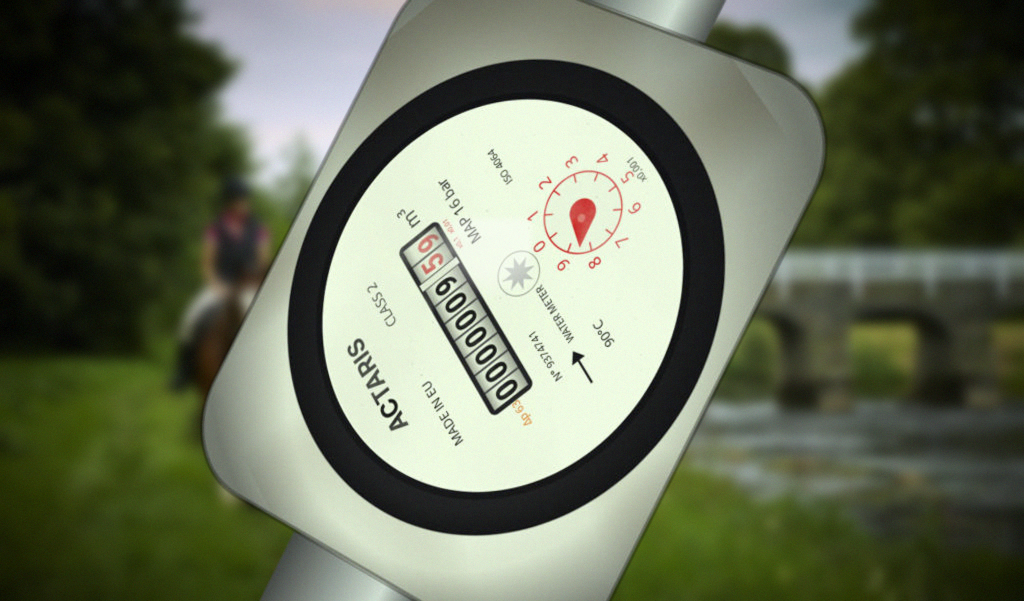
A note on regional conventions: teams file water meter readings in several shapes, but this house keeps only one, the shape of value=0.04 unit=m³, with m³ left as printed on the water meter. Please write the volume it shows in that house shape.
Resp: value=9.588 unit=m³
